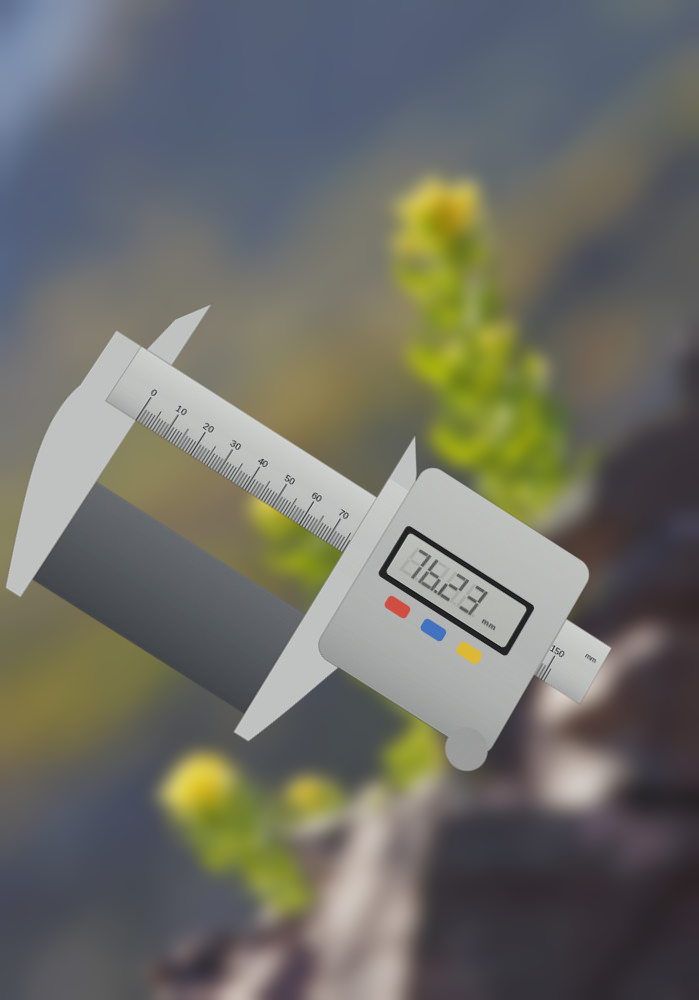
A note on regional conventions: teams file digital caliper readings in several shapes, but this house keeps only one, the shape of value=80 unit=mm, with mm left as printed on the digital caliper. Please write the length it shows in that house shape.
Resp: value=76.23 unit=mm
